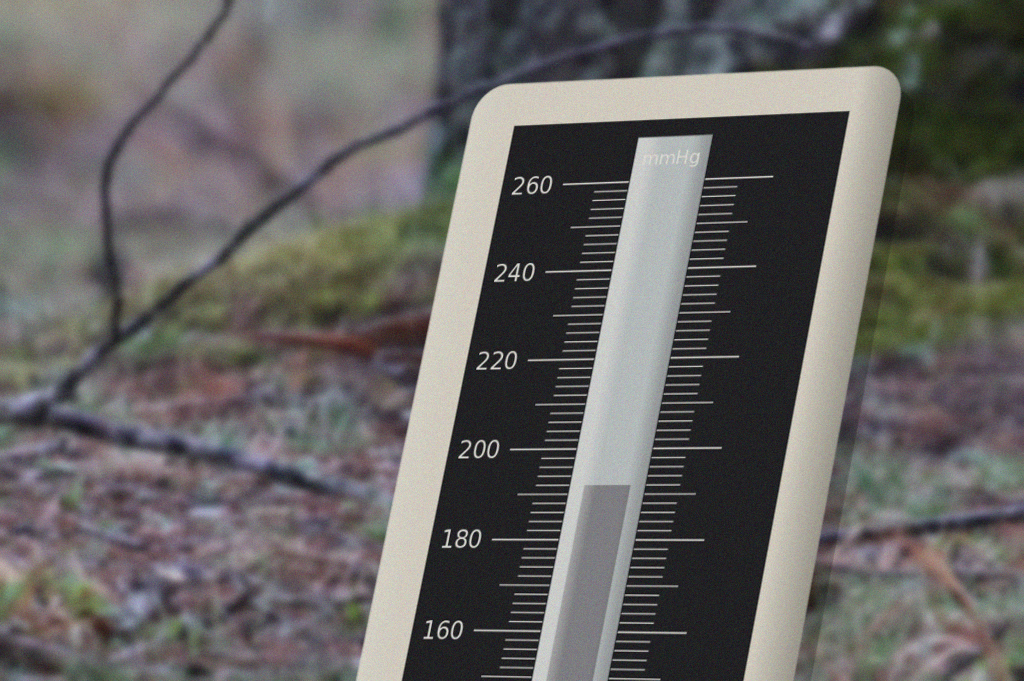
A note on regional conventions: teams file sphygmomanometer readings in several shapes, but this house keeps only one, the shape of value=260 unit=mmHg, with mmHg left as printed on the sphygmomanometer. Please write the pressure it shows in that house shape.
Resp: value=192 unit=mmHg
